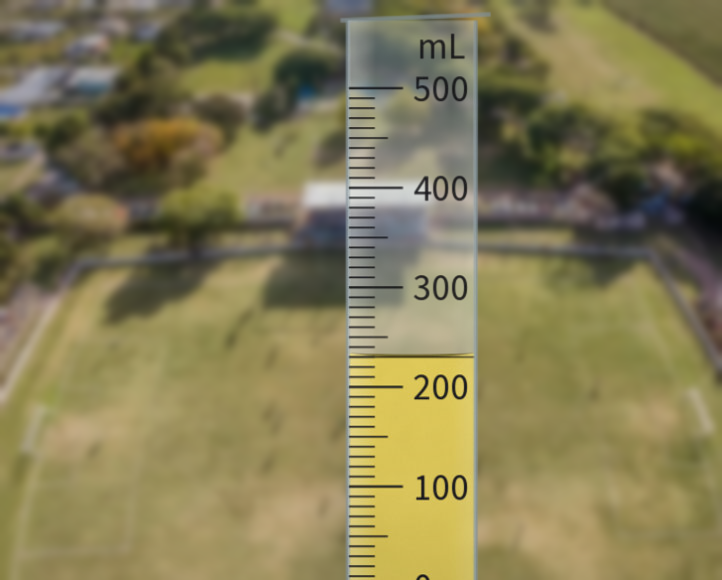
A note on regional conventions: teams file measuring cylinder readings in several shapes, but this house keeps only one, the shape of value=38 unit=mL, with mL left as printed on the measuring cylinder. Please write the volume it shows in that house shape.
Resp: value=230 unit=mL
